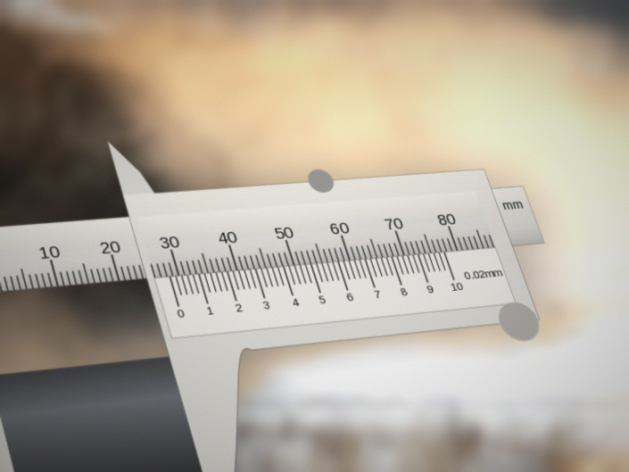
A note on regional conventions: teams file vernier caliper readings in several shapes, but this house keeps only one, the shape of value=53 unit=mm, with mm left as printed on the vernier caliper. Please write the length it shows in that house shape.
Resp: value=28.5 unit=mm
